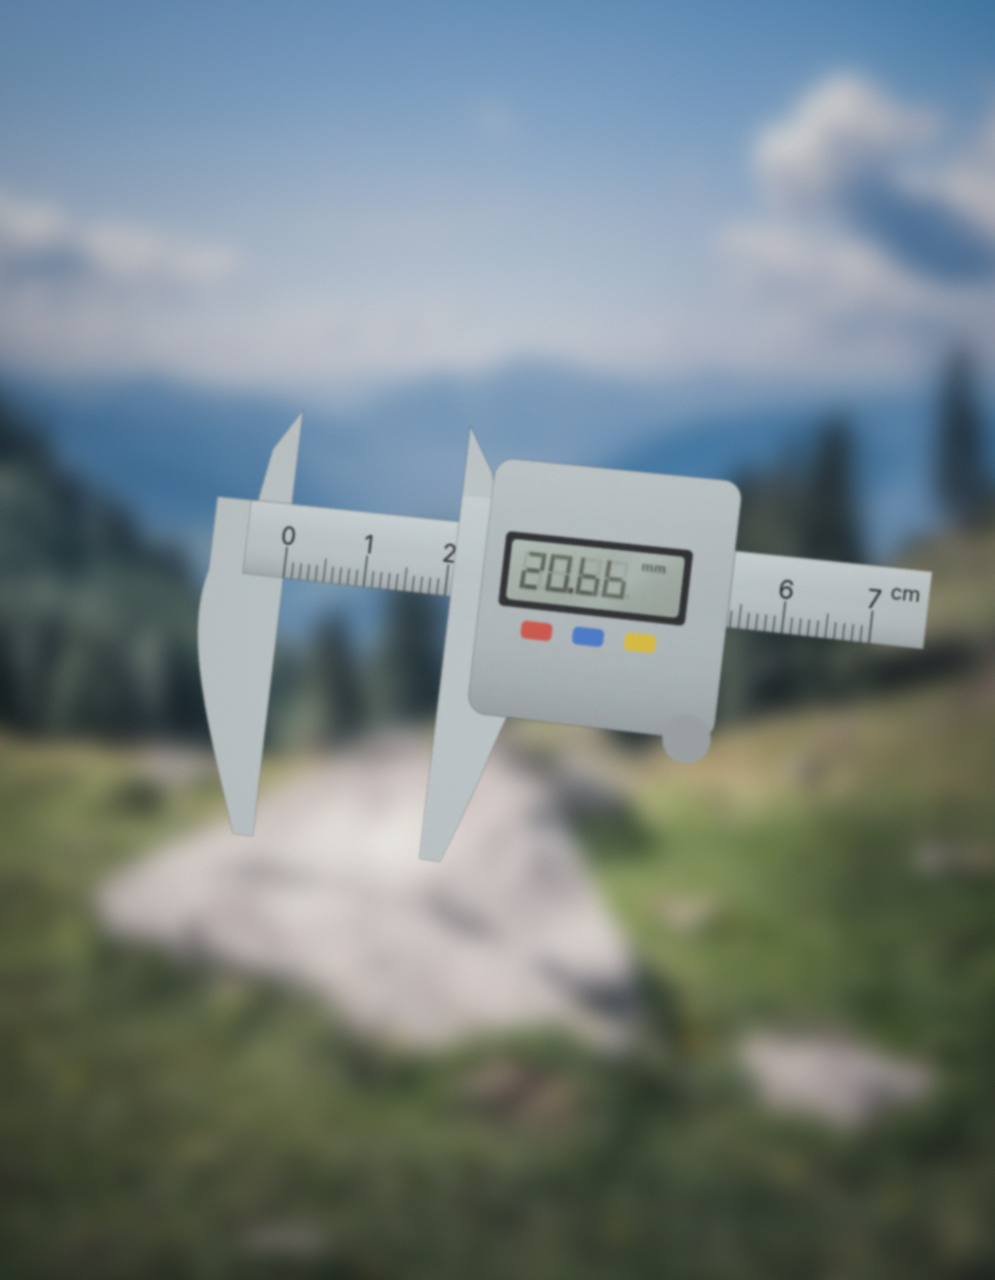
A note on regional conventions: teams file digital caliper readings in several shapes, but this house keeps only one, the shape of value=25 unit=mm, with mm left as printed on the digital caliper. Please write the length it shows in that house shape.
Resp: value=20.66 unit=mm
